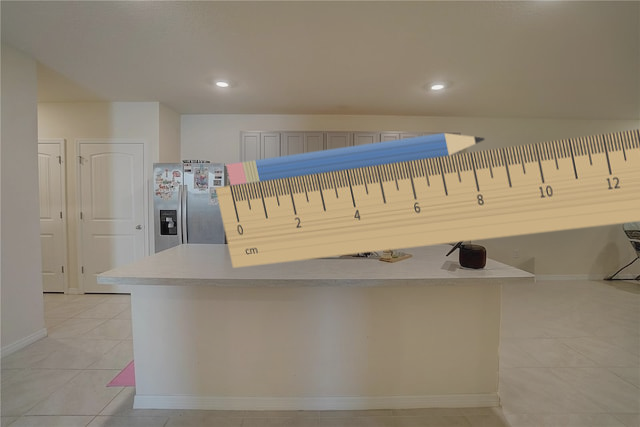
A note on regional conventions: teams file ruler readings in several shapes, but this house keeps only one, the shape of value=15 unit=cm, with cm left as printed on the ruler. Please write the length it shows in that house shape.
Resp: value=8.5 unit=cm
